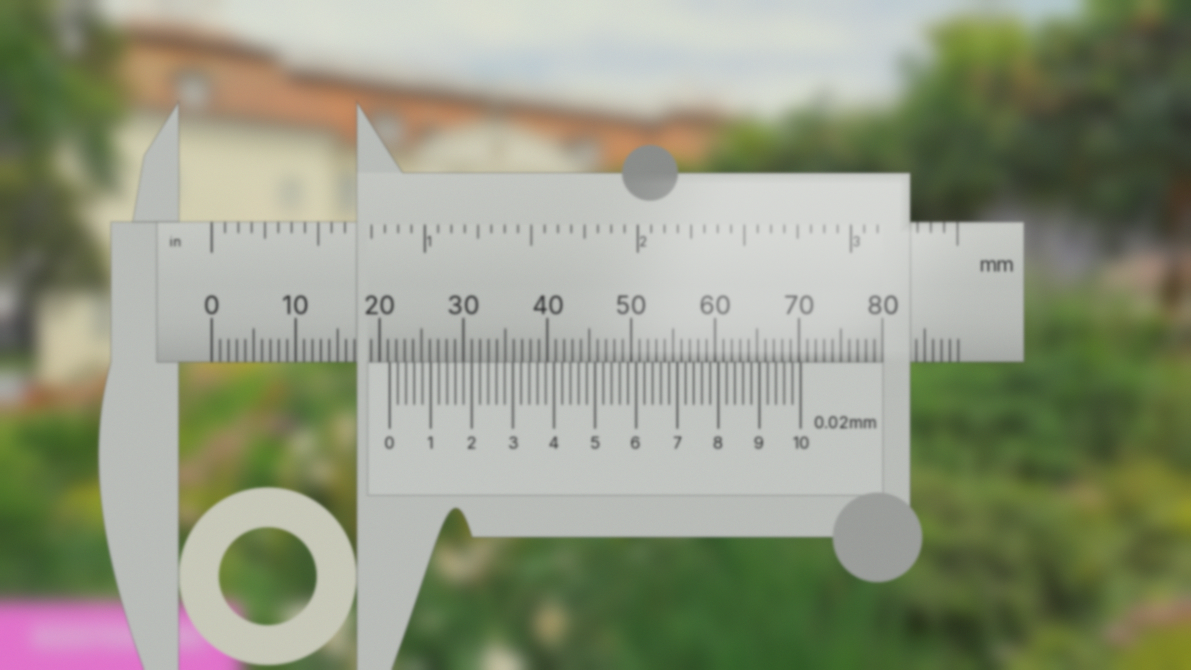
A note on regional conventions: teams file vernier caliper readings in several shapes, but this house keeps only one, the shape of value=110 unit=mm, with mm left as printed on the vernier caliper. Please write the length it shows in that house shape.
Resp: value=21.2 unit=mm
